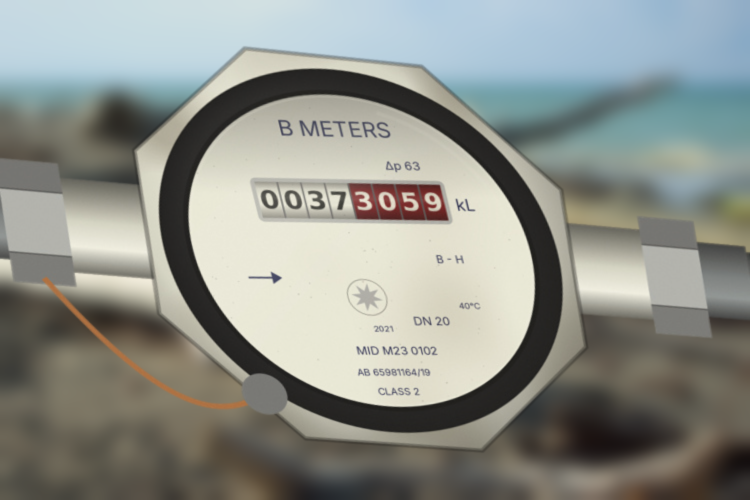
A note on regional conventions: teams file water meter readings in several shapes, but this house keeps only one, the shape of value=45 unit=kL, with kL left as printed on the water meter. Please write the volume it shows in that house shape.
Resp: value=37.3059 unit=kL
